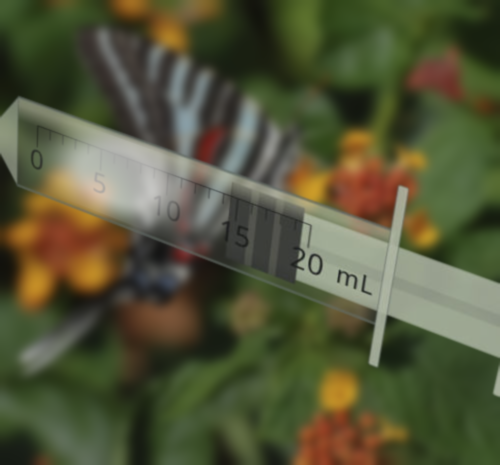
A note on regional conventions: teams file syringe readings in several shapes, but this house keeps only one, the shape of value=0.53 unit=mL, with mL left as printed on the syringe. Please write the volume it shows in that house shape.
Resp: value=14.5 unit=mL
